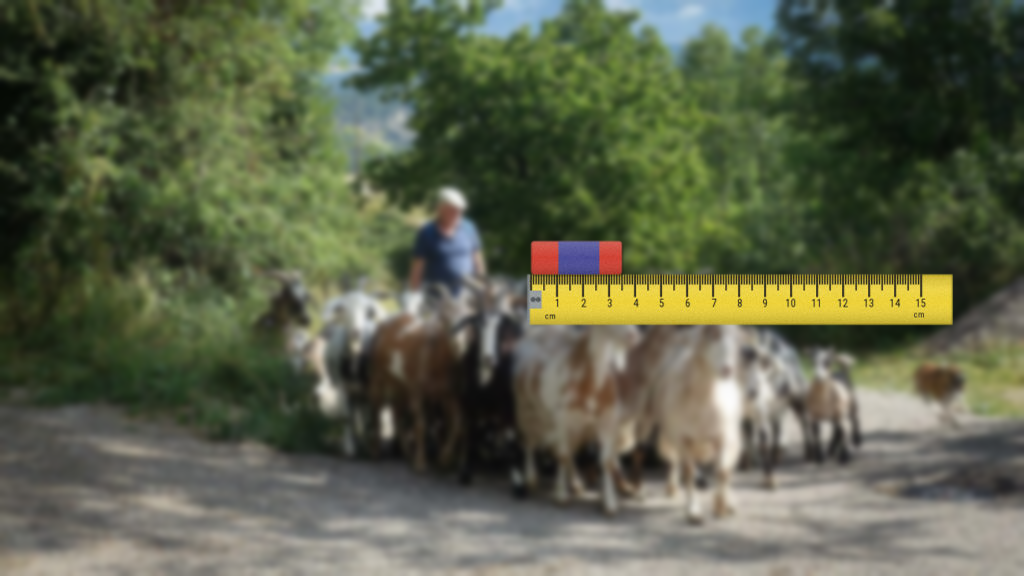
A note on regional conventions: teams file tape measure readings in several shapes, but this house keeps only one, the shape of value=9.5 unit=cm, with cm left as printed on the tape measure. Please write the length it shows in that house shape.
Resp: value=3.5 unit=cm
